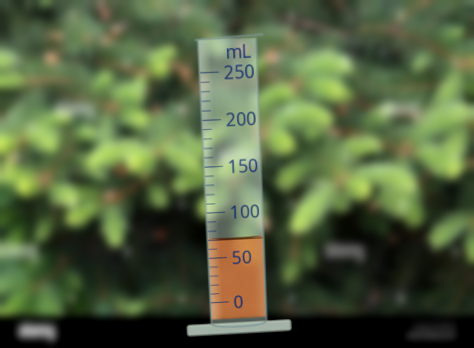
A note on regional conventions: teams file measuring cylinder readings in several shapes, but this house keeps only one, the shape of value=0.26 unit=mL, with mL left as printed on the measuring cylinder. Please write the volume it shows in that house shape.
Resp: value=70 unit=mL
